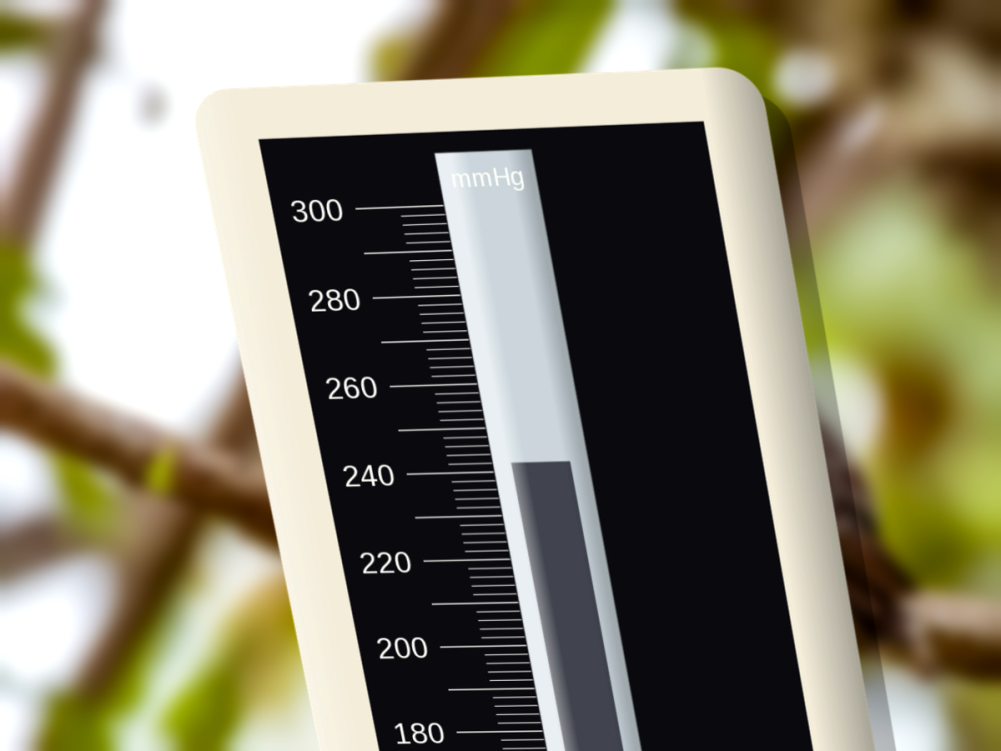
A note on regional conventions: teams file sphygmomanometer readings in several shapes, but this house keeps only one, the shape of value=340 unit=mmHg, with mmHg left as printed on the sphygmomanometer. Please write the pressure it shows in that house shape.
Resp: value=242 unit=mmHg
